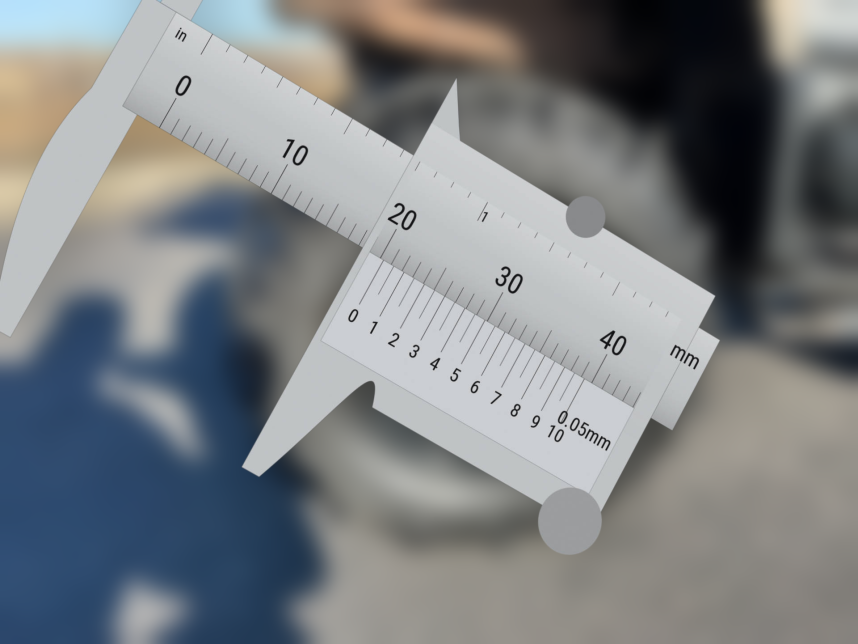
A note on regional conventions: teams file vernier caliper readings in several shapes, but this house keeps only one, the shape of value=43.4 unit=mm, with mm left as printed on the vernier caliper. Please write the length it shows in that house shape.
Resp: value=20.3 unit=mm
